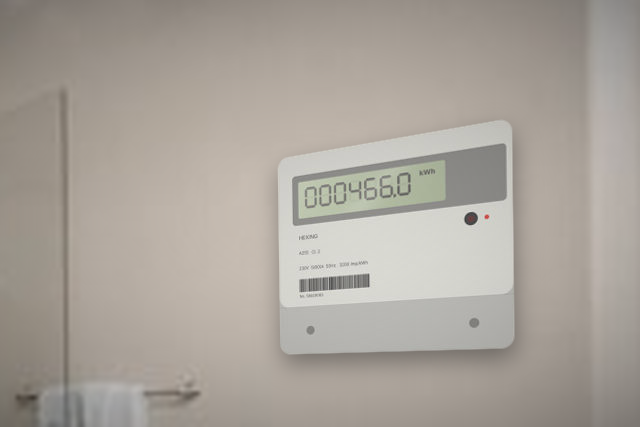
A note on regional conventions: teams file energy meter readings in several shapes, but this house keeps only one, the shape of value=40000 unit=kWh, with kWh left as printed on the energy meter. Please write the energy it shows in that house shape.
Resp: value=466.0 unit=kWh
